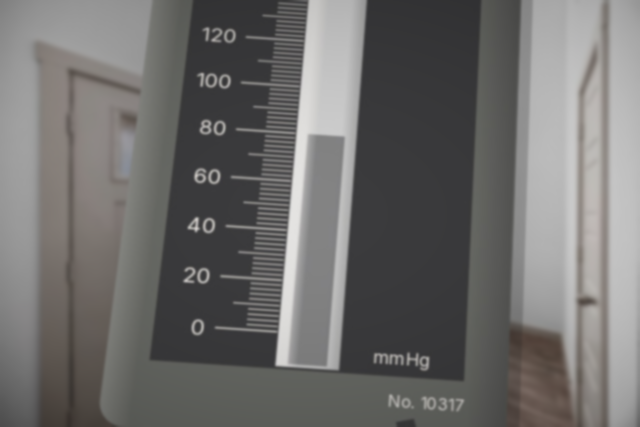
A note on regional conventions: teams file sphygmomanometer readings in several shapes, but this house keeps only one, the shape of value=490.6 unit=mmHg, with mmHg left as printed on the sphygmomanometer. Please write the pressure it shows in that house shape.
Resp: value=80 unit=mmHg
